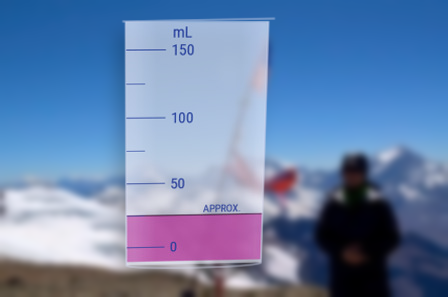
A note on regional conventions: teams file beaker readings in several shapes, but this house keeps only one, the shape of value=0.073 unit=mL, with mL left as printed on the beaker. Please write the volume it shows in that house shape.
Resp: value=25 unit=mL
